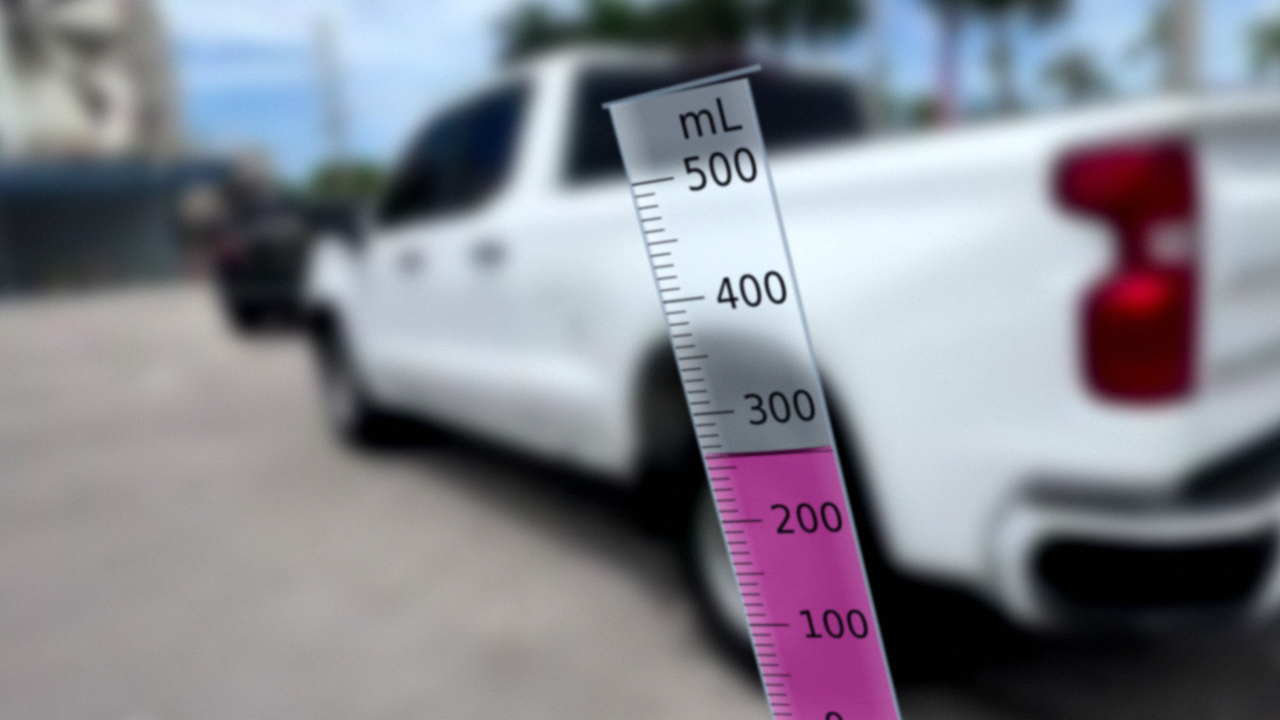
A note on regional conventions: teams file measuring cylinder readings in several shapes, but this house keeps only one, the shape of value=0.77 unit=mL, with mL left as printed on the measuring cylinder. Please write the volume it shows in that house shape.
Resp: value=260 unit=mL
